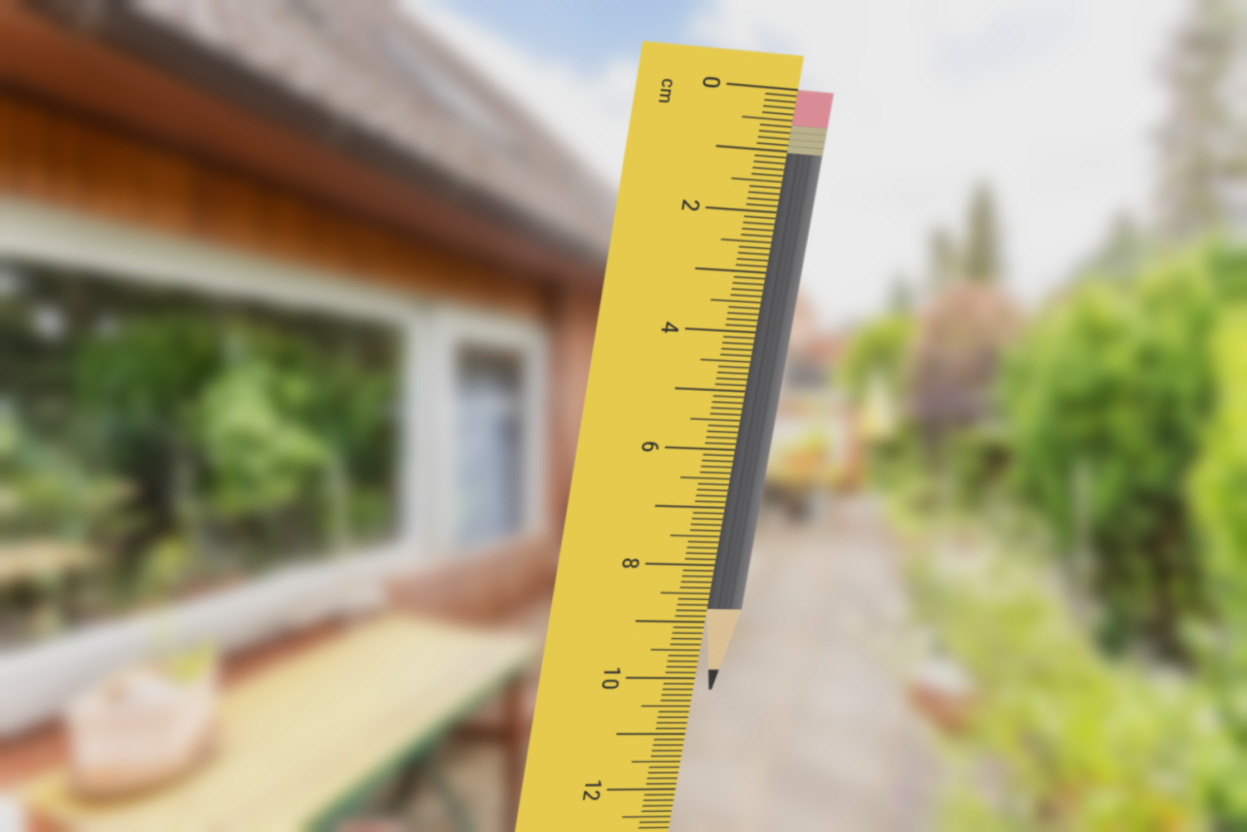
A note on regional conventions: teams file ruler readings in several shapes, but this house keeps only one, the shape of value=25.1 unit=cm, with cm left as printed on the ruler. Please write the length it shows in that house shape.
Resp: value=10.2 unit=cm
